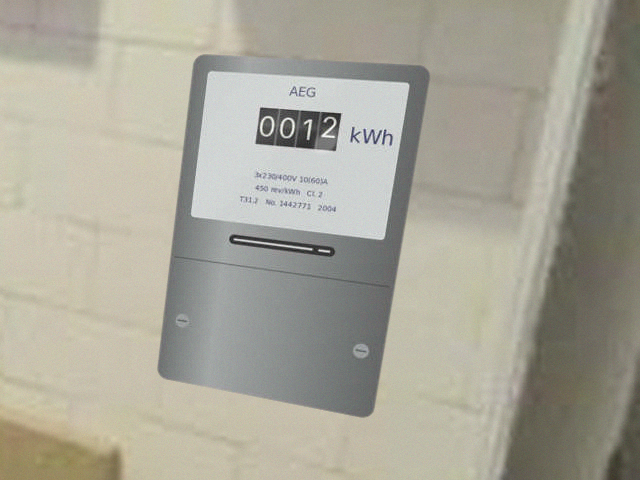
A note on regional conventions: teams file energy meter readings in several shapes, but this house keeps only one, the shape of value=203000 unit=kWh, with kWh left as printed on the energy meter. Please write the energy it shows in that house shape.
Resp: value=12 unit=kWh
